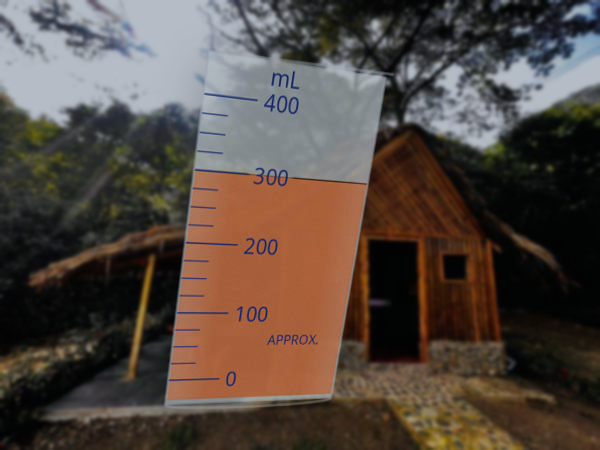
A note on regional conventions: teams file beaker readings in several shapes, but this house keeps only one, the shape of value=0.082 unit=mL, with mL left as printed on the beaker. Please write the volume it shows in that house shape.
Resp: value=300 unit=mL
